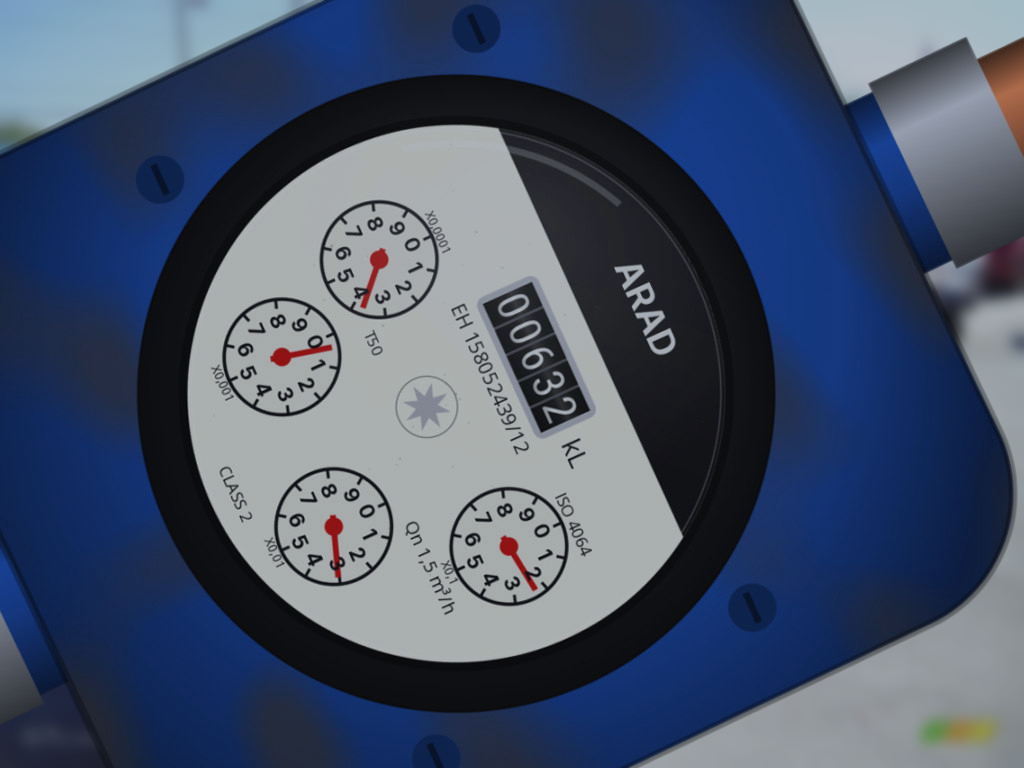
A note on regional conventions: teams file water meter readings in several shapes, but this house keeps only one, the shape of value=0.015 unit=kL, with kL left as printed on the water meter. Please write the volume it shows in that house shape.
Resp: value=632.2303 unit=kL
